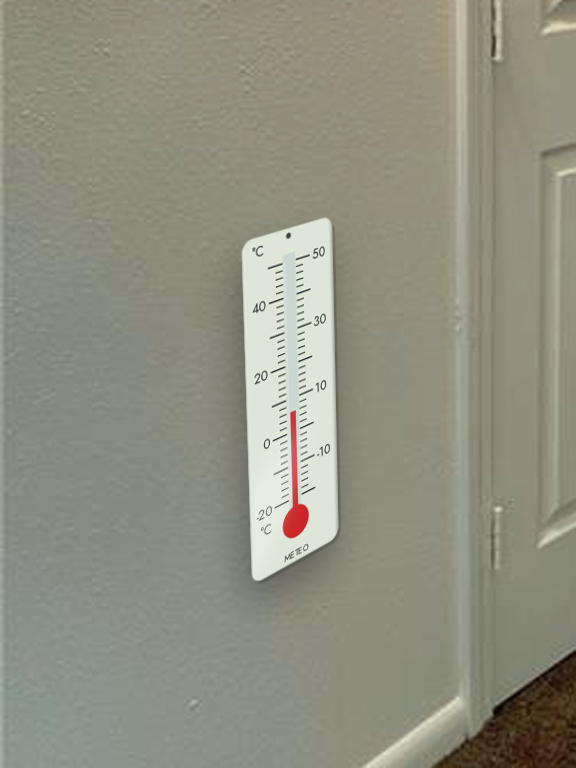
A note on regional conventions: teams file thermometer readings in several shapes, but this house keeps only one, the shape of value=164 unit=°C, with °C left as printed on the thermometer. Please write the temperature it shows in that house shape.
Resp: value=6 unit=°C
